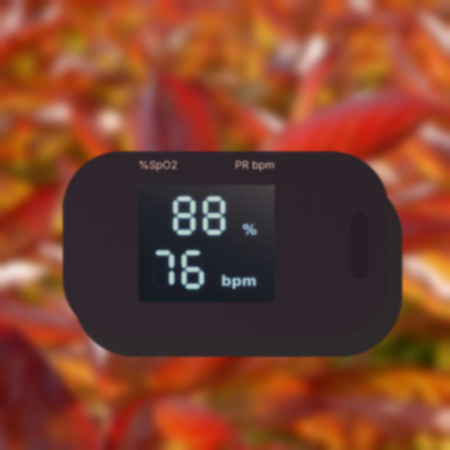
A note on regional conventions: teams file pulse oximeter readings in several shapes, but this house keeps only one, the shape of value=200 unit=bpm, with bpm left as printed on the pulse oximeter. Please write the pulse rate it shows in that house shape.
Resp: value=76 unit=bpm
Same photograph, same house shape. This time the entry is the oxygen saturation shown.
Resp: value=88 unit=%
